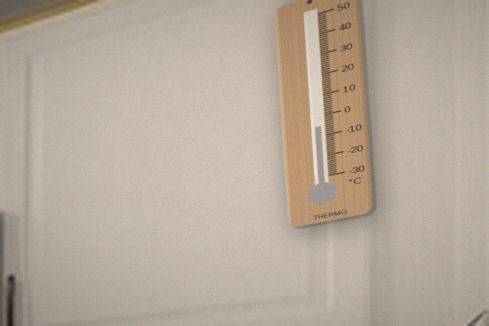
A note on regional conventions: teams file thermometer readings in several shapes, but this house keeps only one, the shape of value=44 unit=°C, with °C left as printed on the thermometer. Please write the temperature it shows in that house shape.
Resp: value=-5 unit=°C
